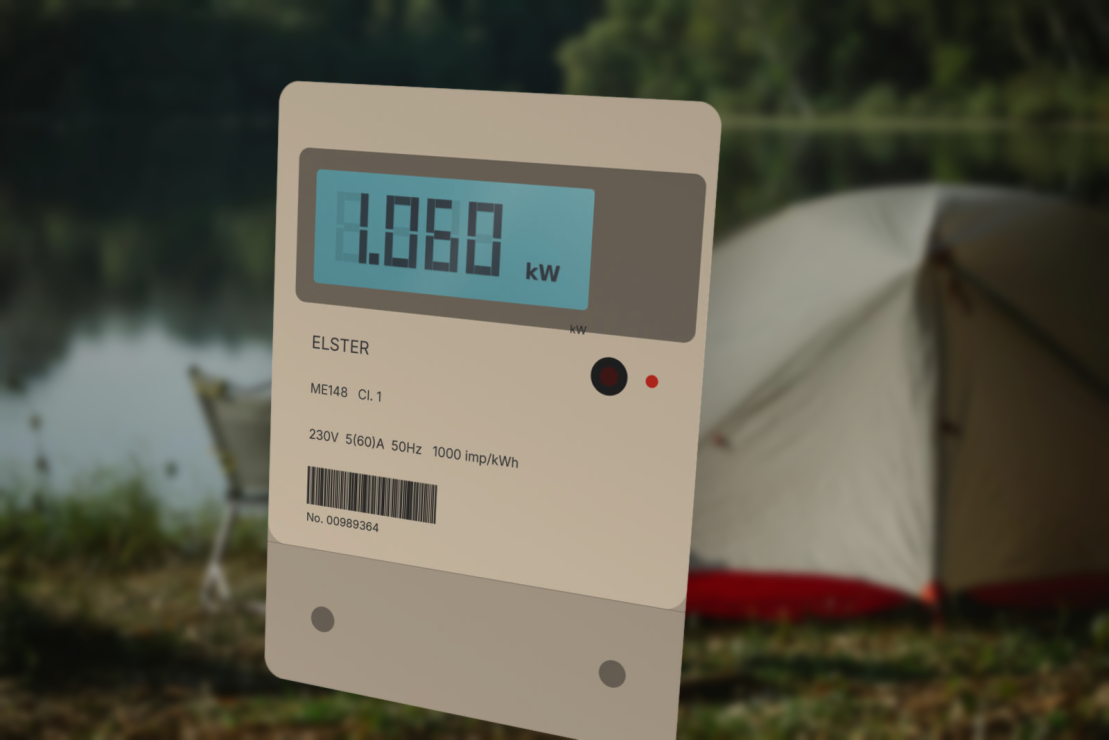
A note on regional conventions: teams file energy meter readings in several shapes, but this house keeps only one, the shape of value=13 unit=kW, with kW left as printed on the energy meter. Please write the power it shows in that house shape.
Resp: value=1.060 unit=kW
